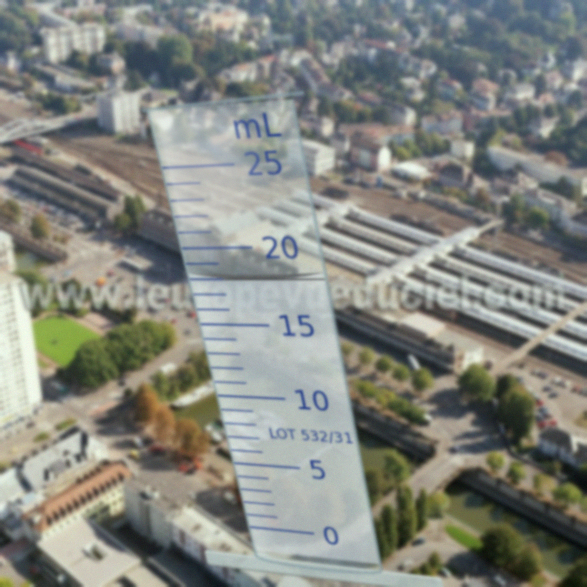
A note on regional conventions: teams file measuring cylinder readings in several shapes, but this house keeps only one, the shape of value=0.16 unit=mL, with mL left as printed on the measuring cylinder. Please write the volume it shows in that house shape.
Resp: value=18 unit=mL
